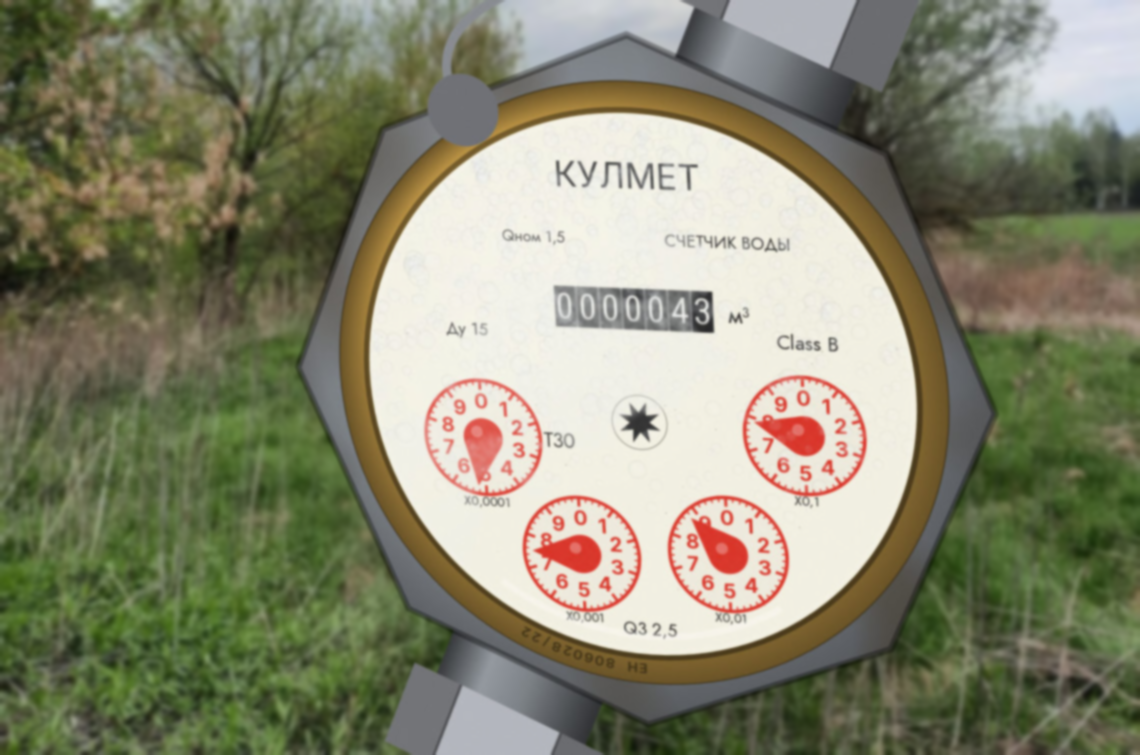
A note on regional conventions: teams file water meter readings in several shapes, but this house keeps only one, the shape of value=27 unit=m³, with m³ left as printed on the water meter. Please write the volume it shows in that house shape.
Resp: value=43.7875 unit=m³
